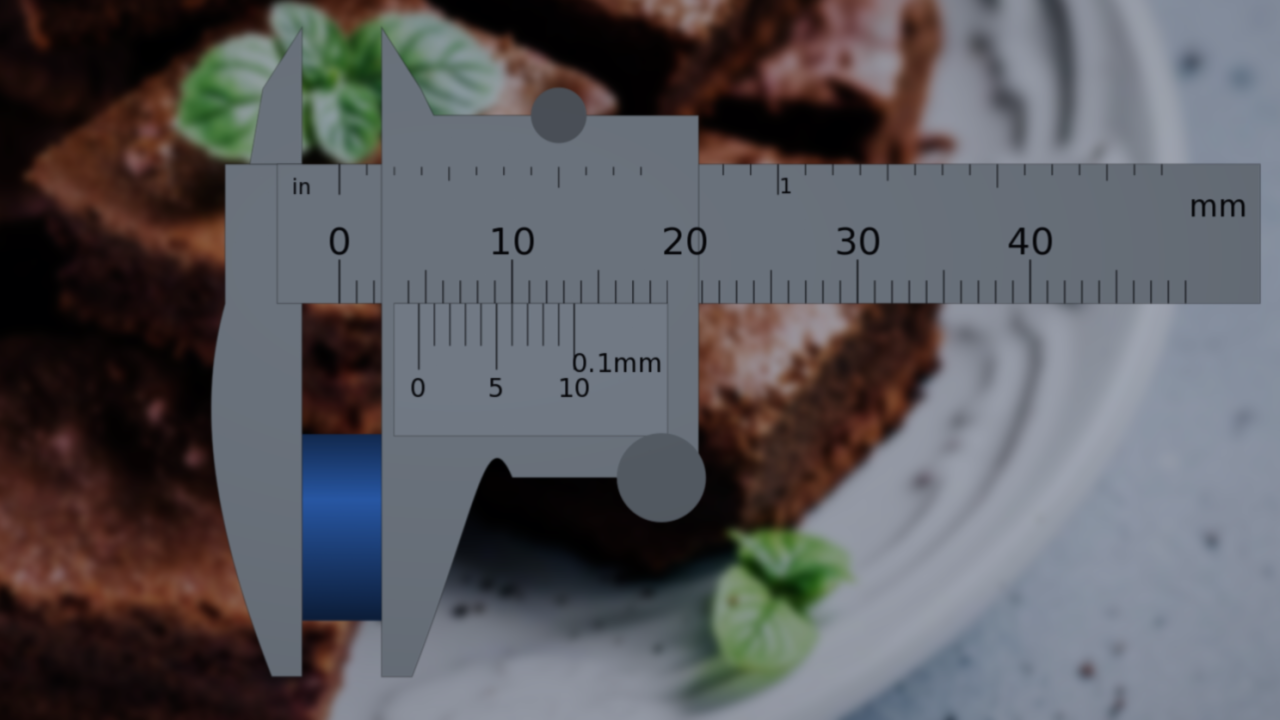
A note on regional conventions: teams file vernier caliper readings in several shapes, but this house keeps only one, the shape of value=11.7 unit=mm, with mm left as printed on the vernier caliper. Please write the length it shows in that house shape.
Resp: value=4.6 unit=mm
